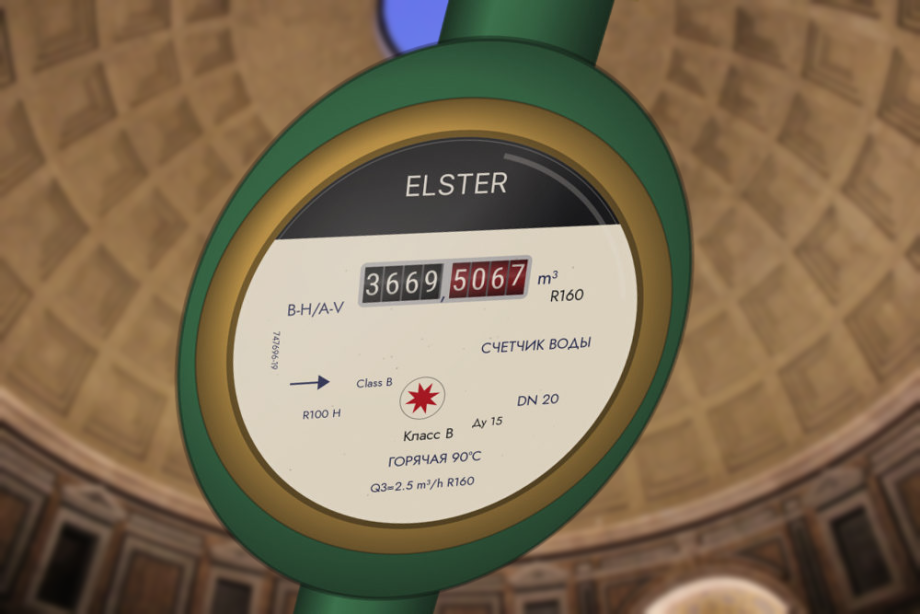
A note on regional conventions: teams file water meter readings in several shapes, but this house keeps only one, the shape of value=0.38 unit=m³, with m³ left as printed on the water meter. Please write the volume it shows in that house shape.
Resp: value=3669.5067 unit=m³
